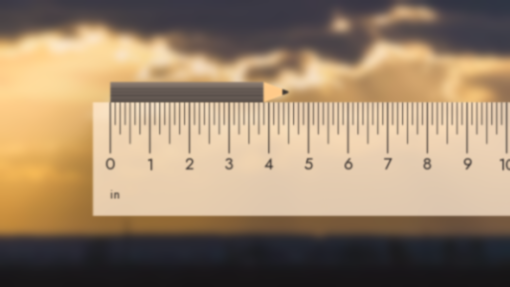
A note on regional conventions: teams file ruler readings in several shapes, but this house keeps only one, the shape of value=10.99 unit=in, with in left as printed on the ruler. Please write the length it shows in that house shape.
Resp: value=4.5 unit=in
